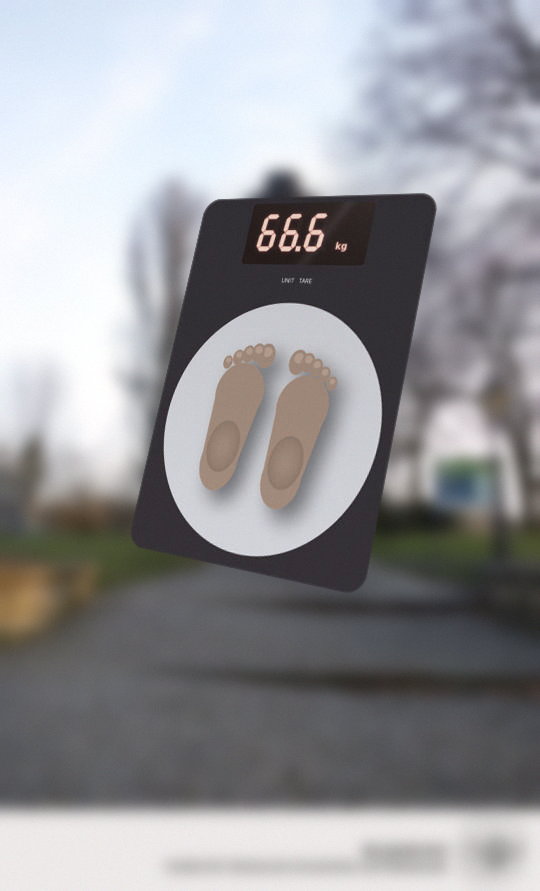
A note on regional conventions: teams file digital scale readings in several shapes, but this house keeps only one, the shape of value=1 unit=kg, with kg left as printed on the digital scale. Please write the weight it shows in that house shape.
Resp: value=66.6 unit=kg
